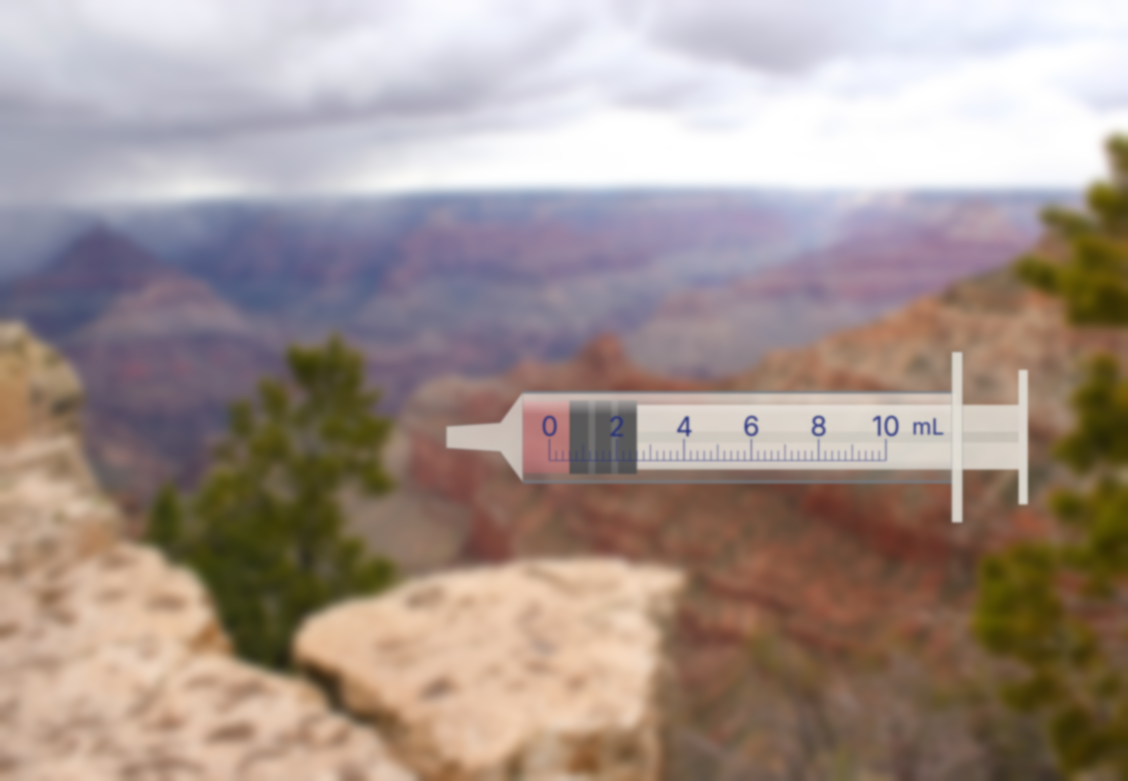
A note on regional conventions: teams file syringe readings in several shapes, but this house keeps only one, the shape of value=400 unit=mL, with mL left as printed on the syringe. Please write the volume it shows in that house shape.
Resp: value=0.6 unit=mL
